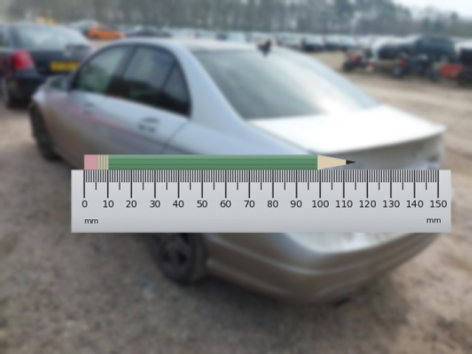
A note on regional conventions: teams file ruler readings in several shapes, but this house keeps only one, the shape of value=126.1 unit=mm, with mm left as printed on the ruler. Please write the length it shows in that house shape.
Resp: value=115 unit=mm
